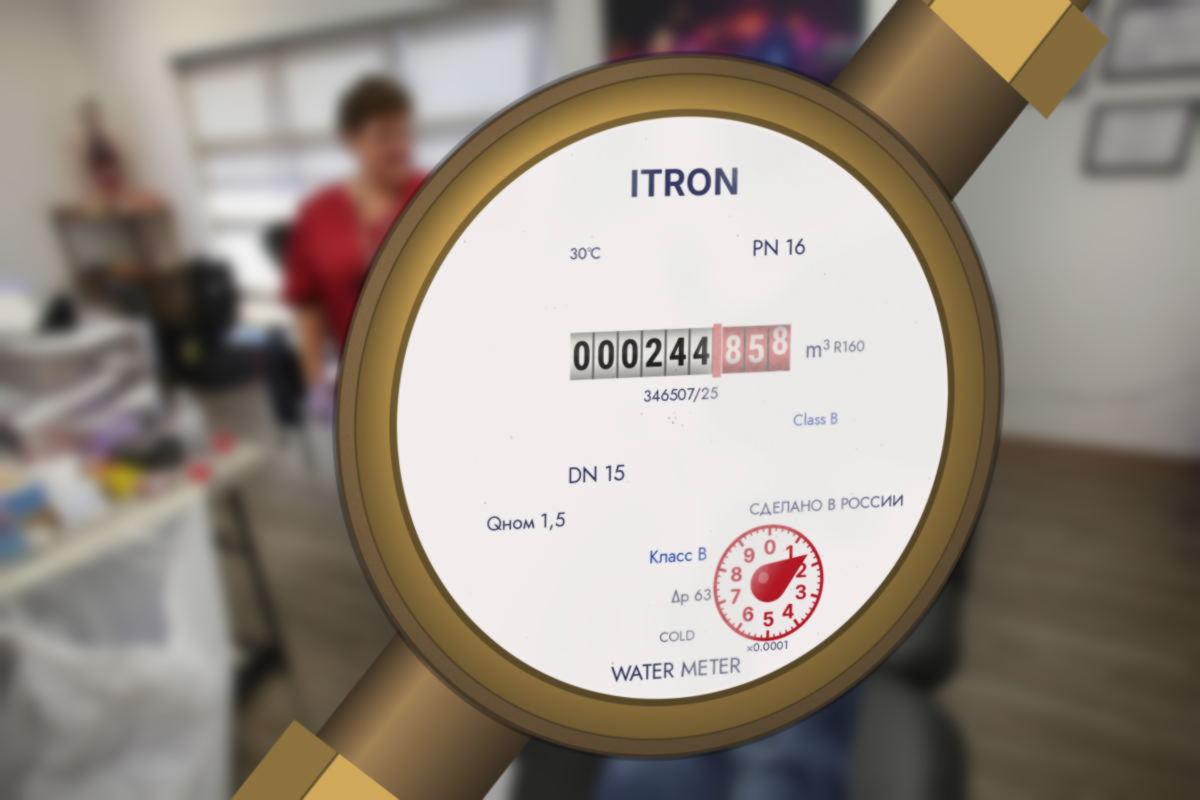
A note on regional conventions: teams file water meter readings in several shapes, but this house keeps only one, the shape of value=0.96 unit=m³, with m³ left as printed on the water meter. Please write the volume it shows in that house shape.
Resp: value=244.8581 unit=m³
